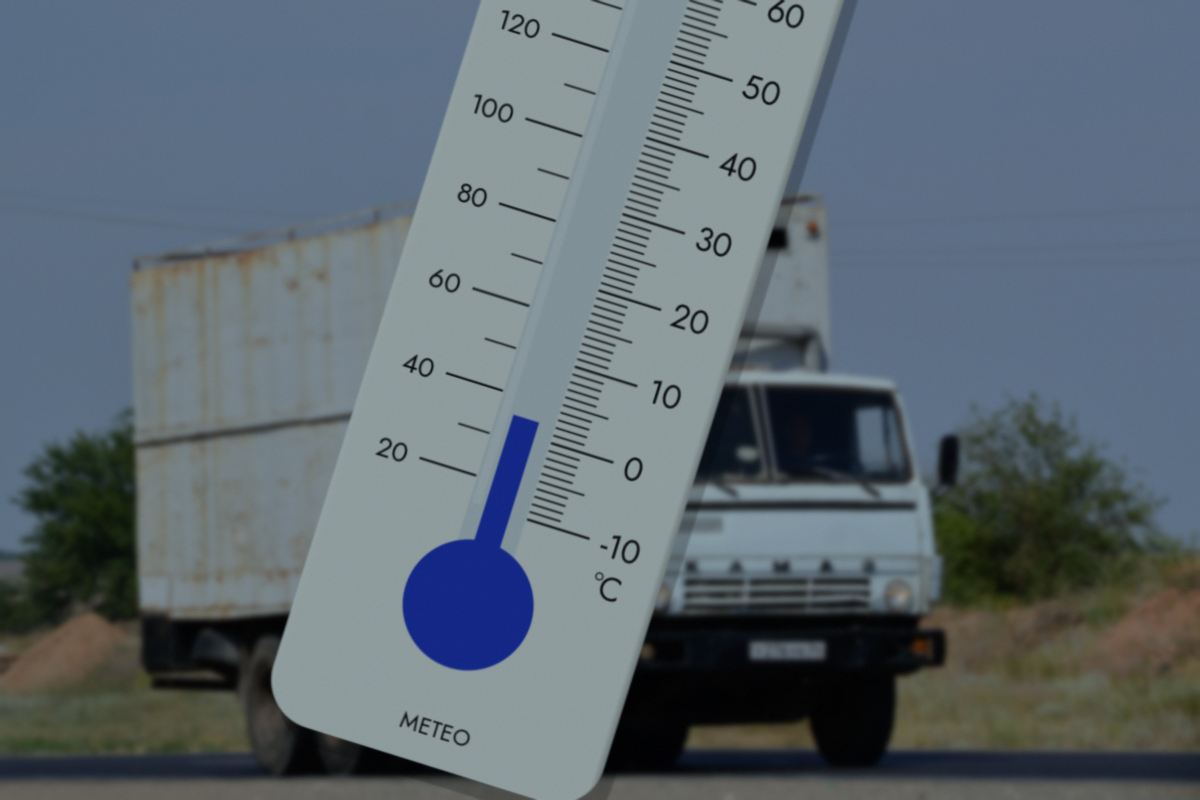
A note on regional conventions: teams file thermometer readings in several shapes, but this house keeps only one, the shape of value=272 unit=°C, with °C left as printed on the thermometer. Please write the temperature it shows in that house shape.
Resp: value=2 unit=°C
